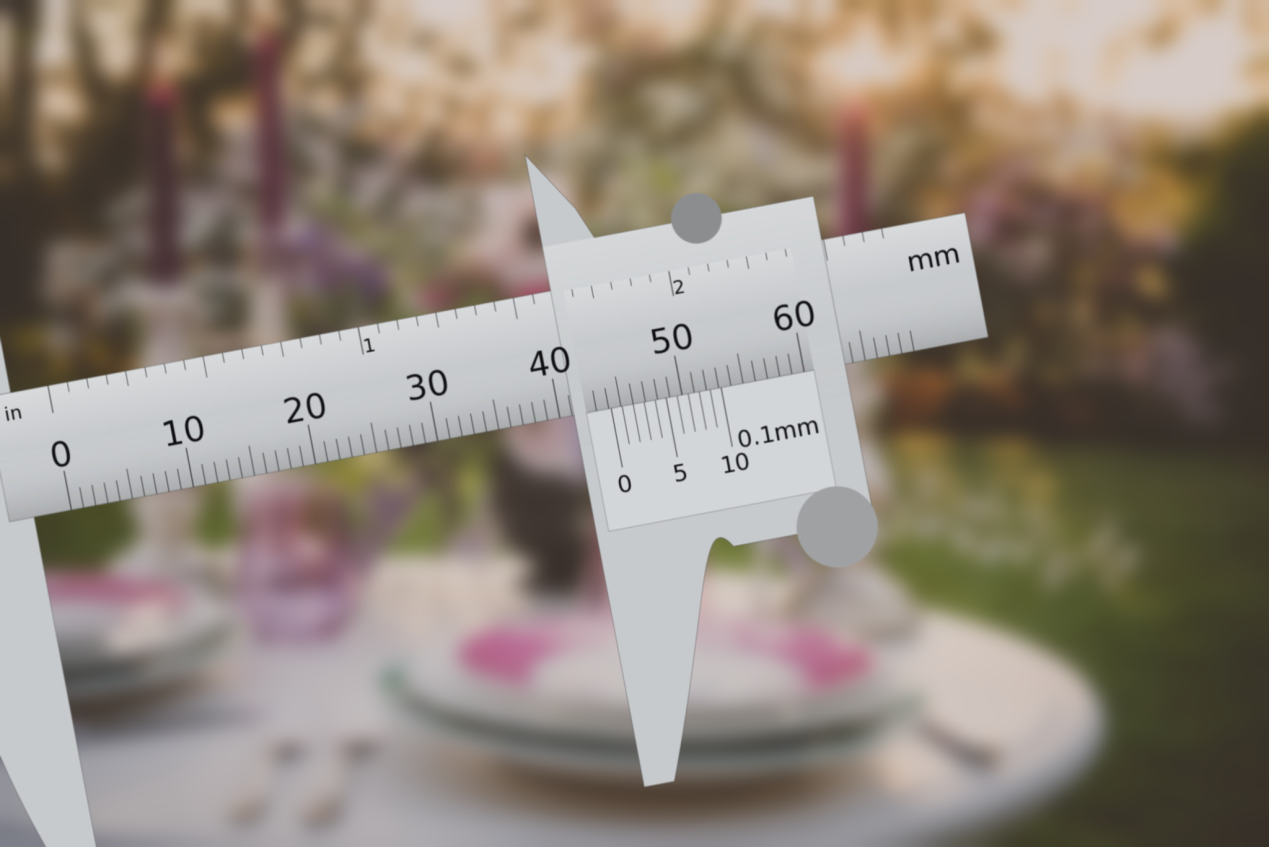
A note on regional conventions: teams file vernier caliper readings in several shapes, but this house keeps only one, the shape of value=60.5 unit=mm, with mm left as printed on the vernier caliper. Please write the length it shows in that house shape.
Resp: value=44.2 unit=mm
